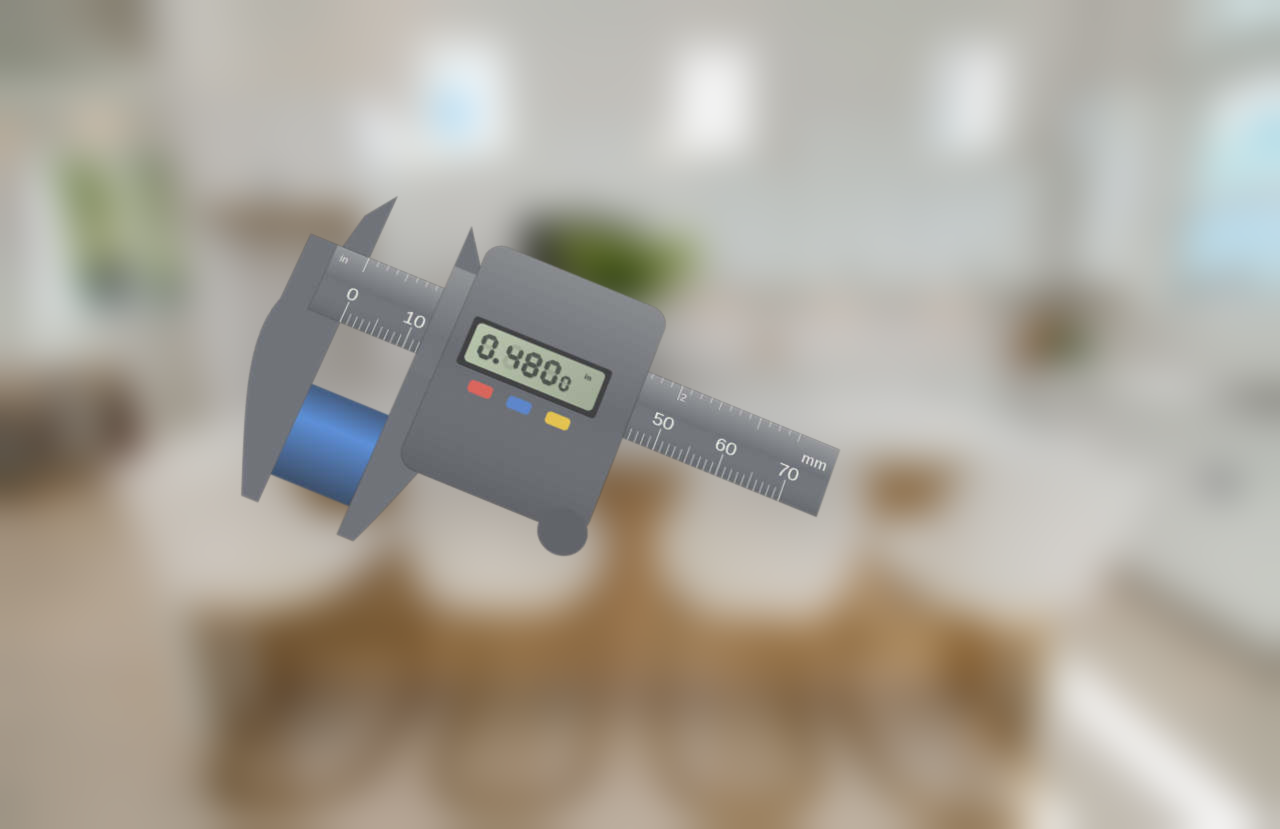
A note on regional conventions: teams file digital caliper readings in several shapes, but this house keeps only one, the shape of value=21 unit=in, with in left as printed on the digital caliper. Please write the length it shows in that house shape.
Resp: value=0.4800 unit=in
